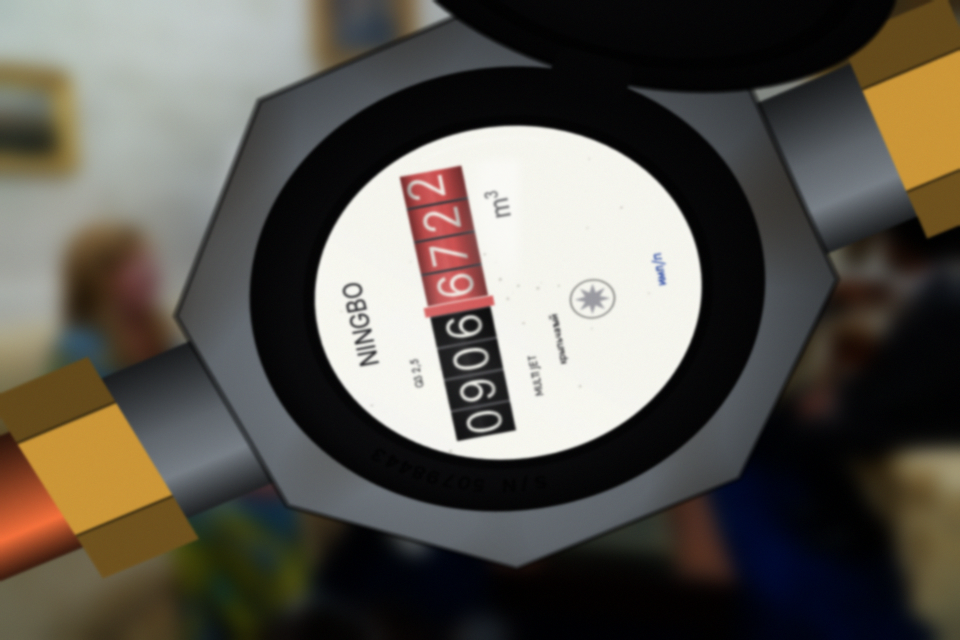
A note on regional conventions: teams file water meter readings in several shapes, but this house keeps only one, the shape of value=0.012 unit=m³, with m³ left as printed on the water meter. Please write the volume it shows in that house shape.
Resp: value=906.6722 unit=m³
